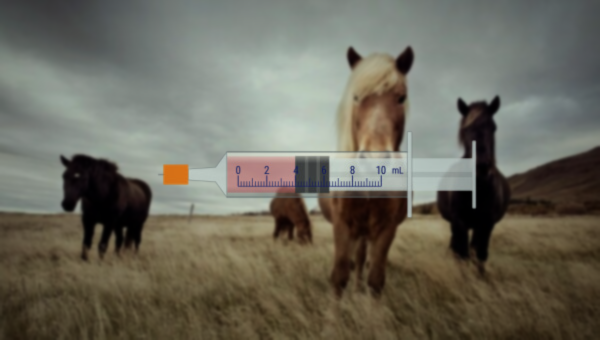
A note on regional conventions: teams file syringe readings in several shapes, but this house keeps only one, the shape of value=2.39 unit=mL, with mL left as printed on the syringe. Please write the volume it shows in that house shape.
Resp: value=4 unit=mL
